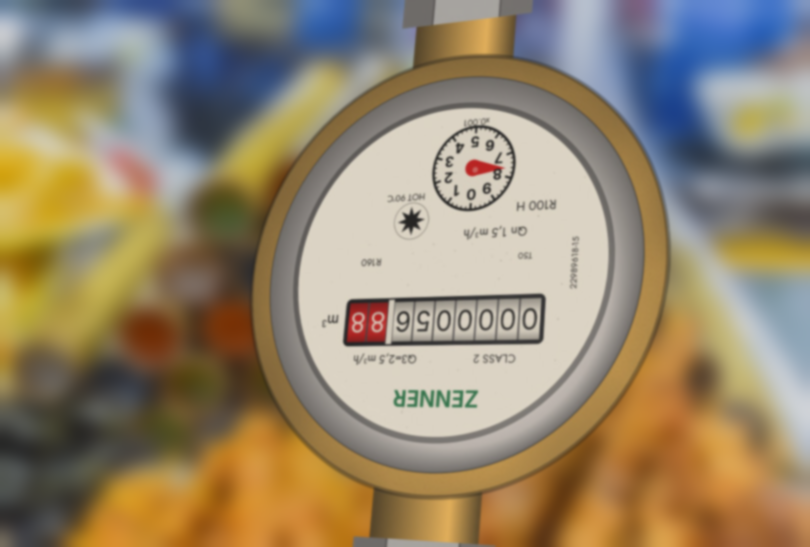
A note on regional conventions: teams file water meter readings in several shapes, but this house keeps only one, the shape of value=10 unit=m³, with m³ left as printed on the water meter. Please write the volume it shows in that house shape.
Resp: value=56.887 unit=m³
